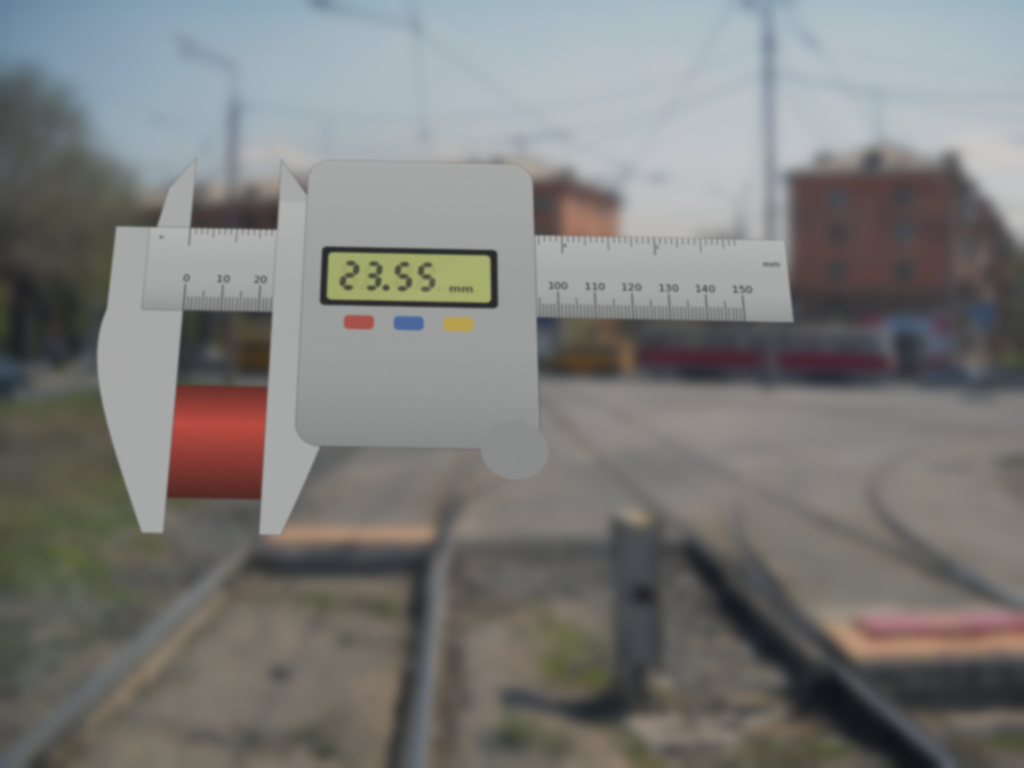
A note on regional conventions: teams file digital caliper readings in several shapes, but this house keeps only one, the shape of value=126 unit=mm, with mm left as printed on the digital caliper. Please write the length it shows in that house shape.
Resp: value=23.55 unit=mm
